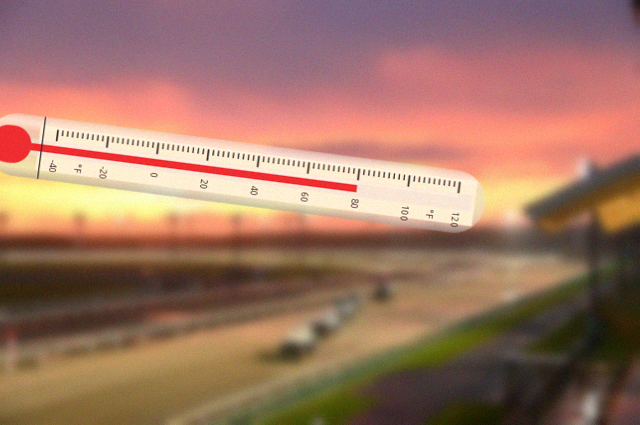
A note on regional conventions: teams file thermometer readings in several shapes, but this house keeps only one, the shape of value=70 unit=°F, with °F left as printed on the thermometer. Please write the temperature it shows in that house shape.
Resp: value=80 unit=°F
